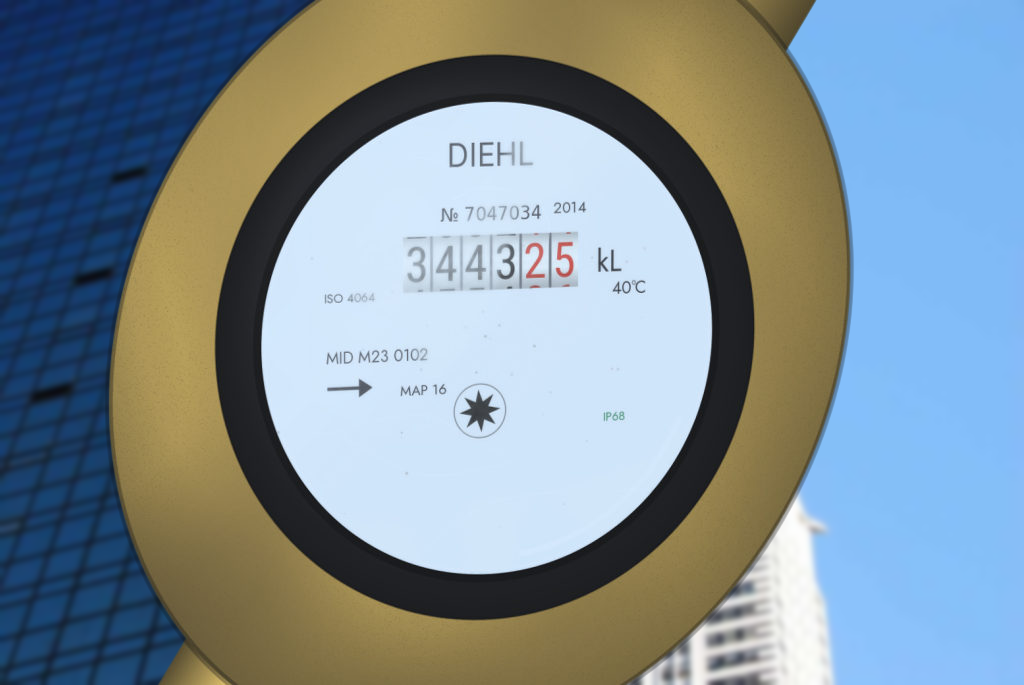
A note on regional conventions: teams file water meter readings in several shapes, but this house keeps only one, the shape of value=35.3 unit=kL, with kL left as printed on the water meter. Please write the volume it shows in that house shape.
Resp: value=3443.25 unit=kL
